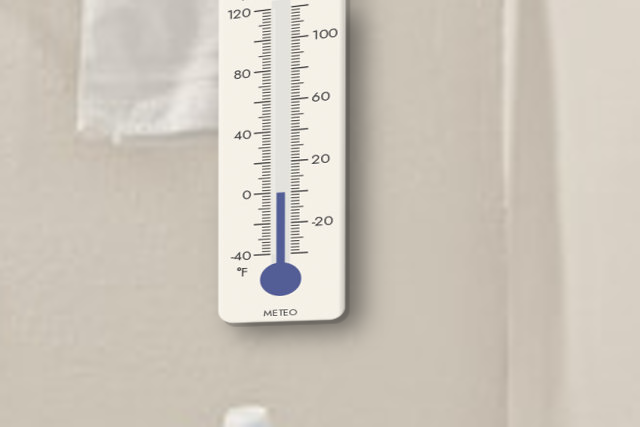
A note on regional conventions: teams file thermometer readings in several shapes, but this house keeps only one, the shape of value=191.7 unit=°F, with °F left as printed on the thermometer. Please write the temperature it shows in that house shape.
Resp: value=0 unit=°F
